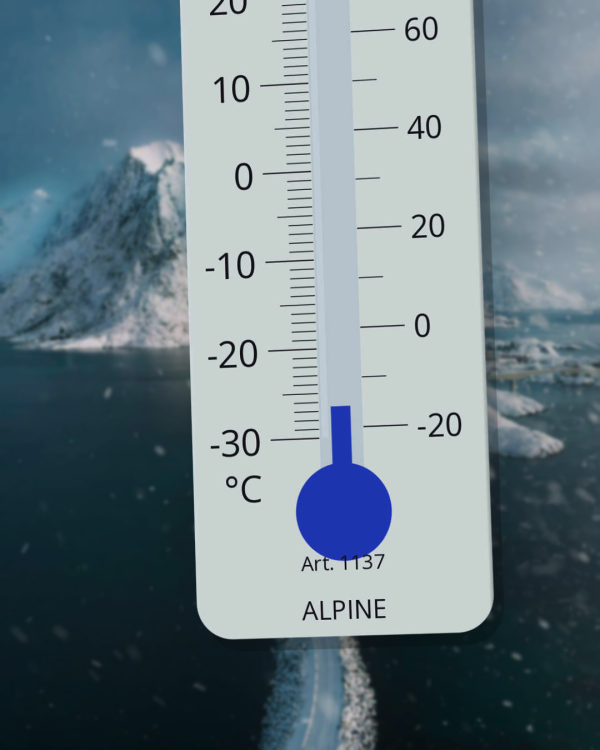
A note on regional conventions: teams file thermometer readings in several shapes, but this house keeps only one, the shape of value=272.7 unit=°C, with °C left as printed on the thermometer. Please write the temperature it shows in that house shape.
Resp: value=-26.5 unit=°C
